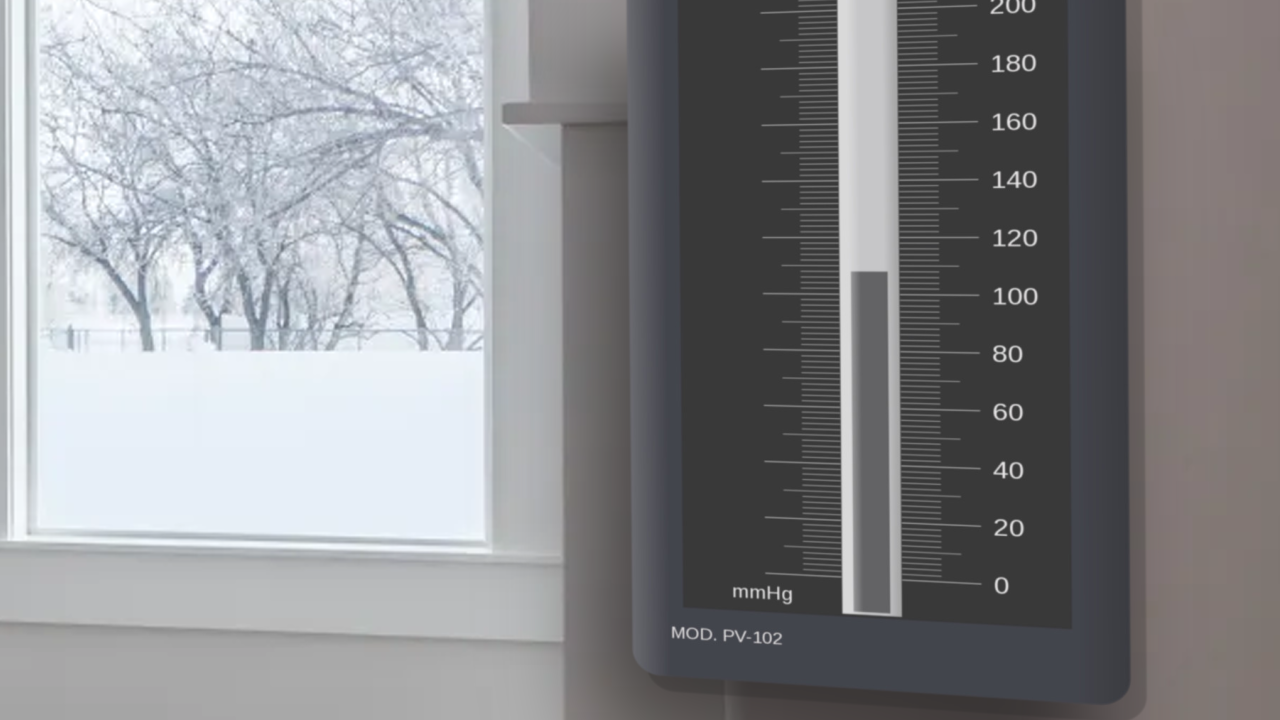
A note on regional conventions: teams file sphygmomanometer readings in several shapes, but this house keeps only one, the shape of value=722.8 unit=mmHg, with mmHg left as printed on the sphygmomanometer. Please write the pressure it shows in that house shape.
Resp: value=108 unit=mmHg
